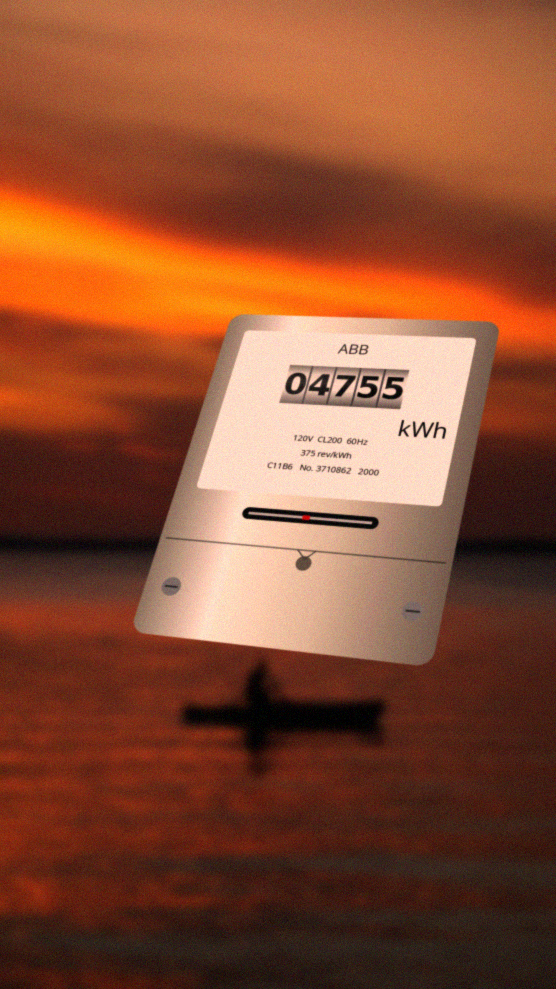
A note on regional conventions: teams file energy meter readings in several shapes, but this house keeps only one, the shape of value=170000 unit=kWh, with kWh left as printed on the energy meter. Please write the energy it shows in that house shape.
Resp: value=4755 unit=kWh
